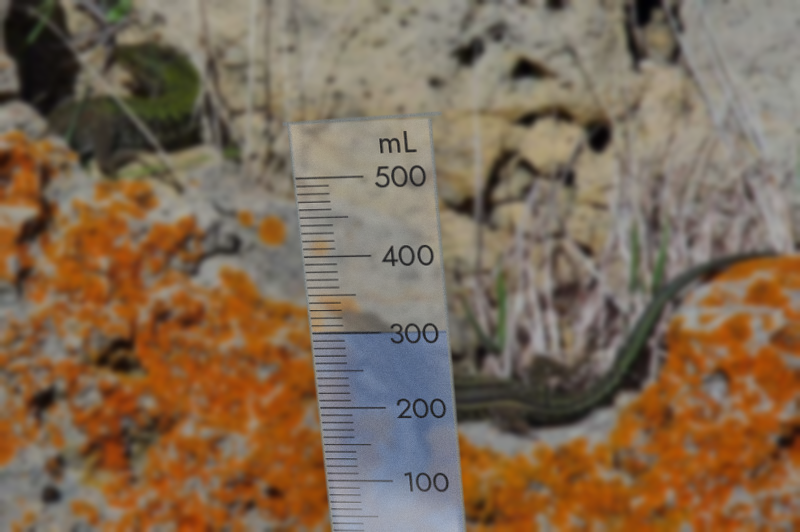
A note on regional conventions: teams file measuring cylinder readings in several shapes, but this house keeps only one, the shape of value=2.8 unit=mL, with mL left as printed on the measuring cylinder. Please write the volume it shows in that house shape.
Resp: value=300 unit=mL
